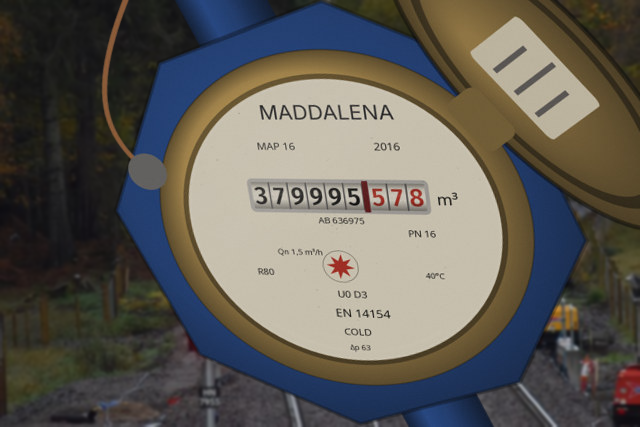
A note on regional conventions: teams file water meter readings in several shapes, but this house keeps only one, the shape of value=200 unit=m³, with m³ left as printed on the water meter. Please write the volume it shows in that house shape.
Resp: value=379995.578 unit=m³
